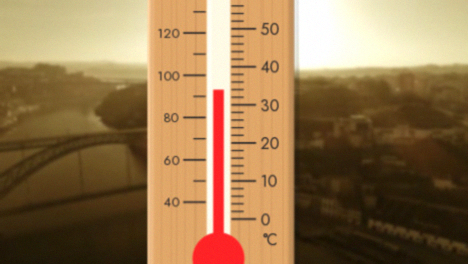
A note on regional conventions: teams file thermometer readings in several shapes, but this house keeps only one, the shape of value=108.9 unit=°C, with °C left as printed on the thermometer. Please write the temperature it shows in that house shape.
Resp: value=34 unit=°C
